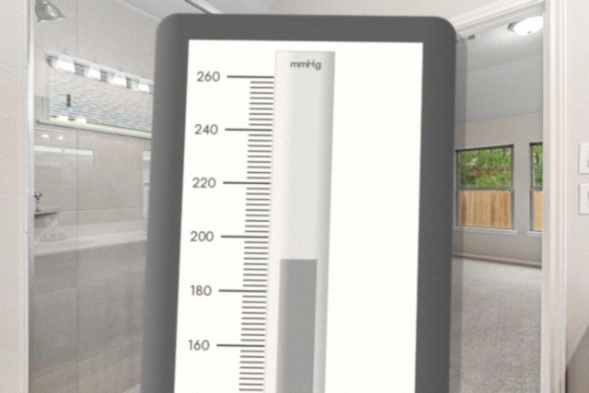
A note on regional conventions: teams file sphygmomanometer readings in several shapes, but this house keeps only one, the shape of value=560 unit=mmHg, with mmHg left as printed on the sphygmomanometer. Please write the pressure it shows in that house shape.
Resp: value=192 unit=mmHg
